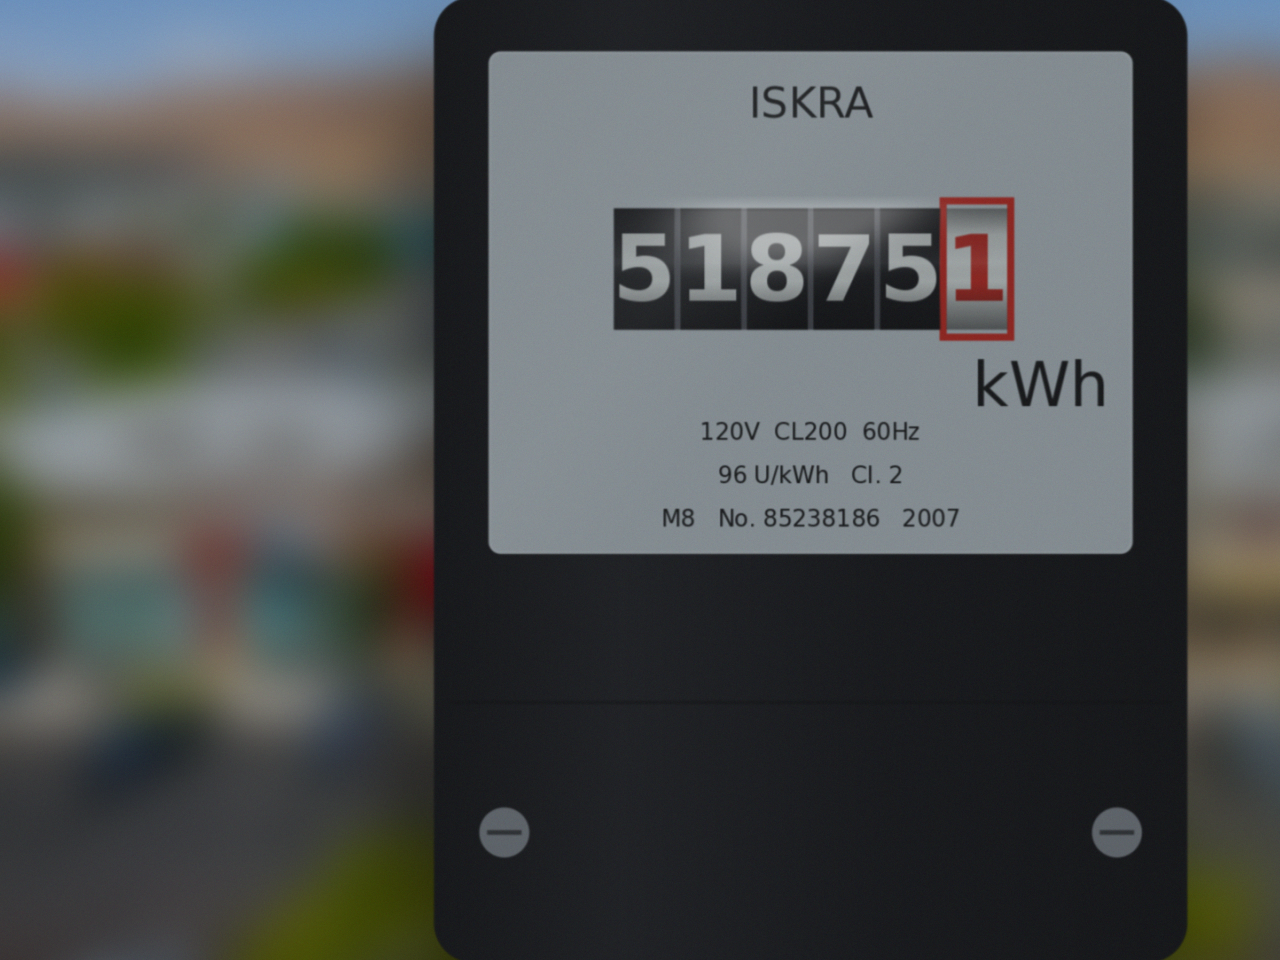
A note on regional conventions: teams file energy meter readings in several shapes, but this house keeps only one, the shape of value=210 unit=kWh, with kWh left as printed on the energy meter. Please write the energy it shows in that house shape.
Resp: value=51875.1 unit=kWh
